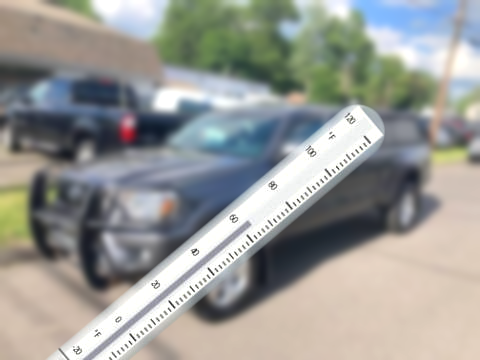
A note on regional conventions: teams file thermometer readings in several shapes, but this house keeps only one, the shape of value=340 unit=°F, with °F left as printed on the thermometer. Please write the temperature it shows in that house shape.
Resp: value=64 unit=°F
